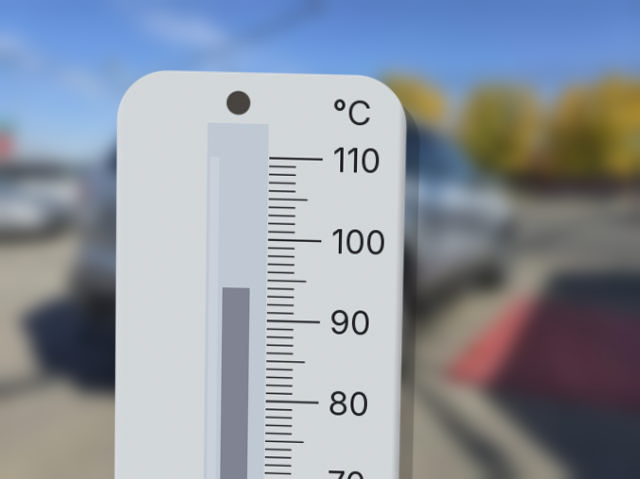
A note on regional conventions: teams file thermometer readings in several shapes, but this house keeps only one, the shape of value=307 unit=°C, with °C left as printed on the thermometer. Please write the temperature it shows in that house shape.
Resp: value=94 unit=°C
